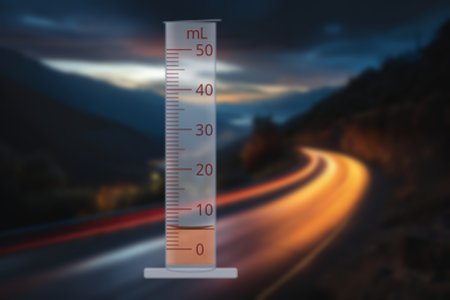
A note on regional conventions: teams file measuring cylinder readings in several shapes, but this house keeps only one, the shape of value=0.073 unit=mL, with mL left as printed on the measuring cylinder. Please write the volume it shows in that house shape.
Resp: value=5 unit=mL
